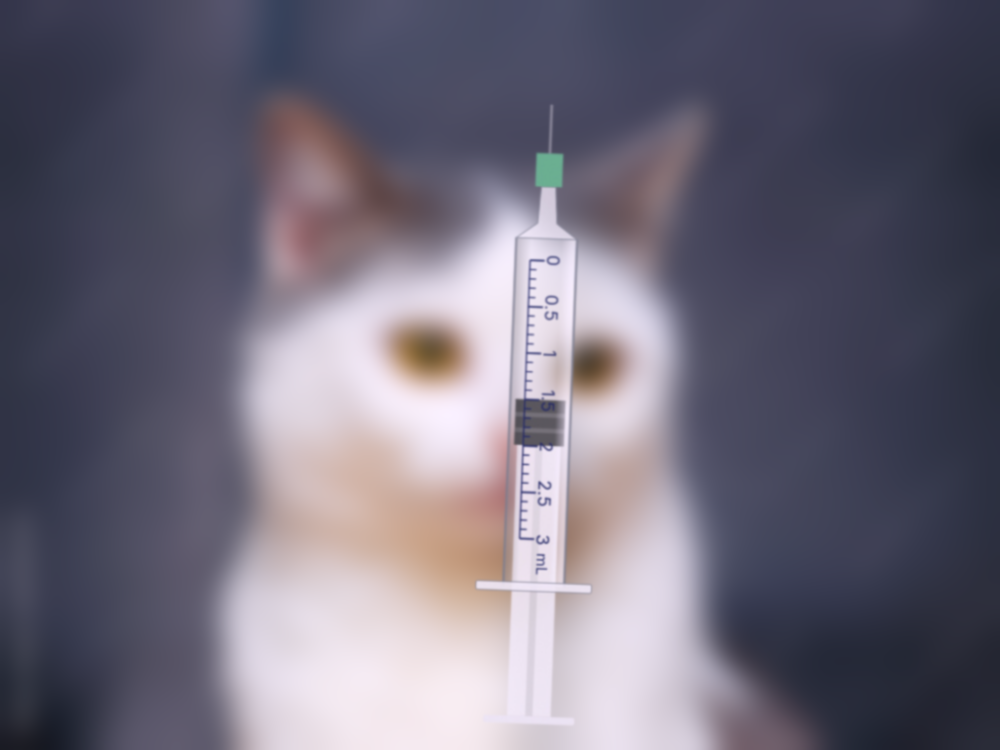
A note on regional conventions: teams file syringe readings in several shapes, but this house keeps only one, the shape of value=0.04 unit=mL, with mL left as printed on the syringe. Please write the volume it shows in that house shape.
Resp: value=1.5 unit=mL
